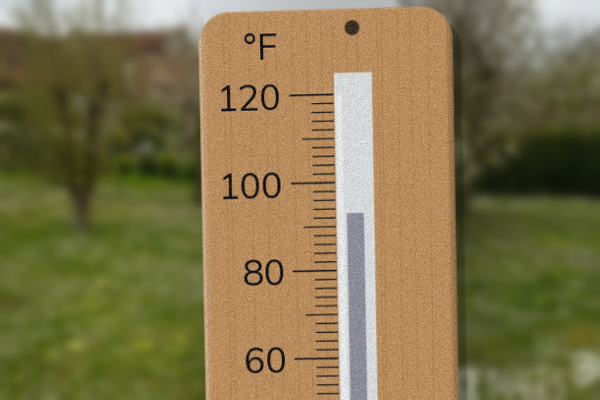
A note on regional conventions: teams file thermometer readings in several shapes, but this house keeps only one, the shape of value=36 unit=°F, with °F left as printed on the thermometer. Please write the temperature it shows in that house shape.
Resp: value=93 unit=°F
